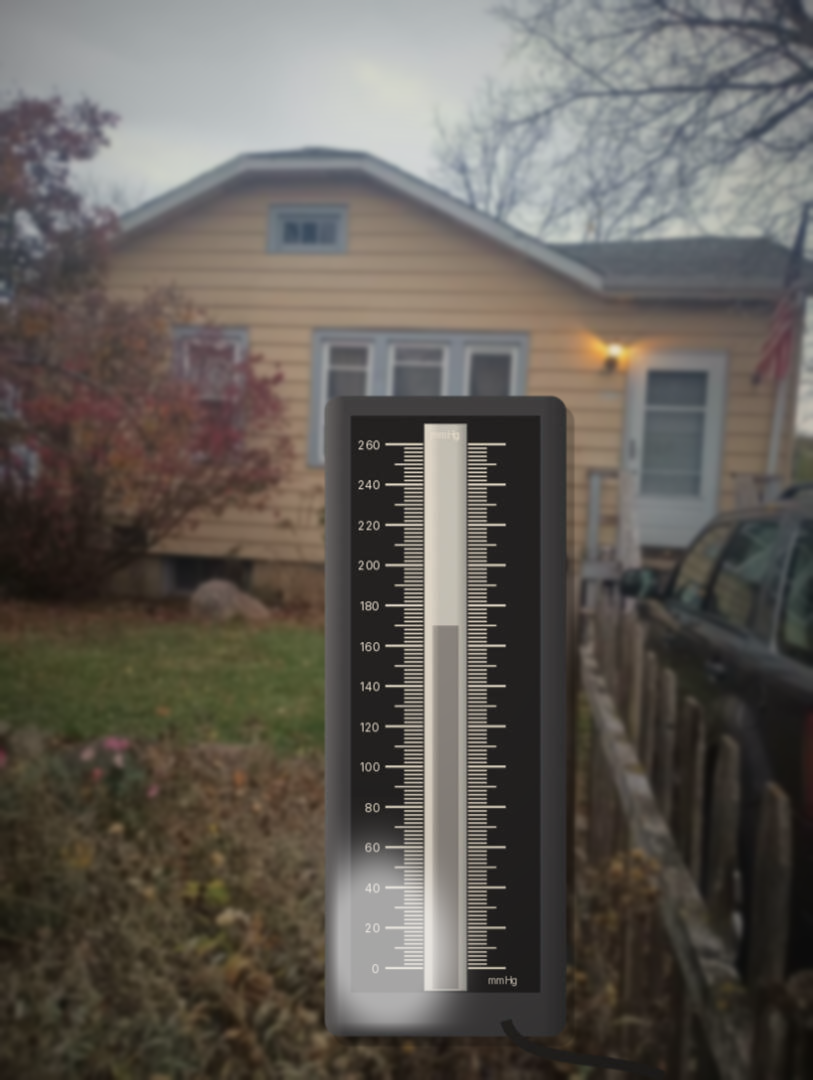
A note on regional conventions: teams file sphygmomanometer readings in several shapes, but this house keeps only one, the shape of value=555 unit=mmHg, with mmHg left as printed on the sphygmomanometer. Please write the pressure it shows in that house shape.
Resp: value=170 unit=mmHg
